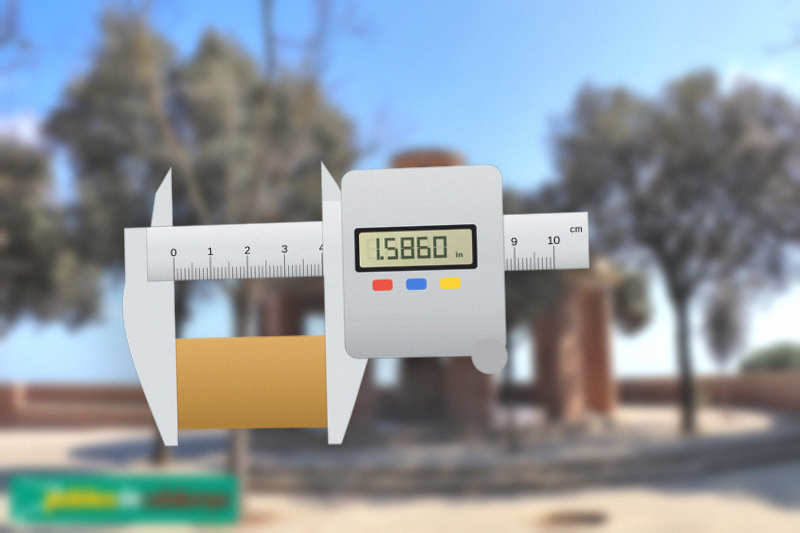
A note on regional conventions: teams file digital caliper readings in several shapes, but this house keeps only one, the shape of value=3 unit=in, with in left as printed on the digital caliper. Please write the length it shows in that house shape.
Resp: value=1.5860 unit=in
